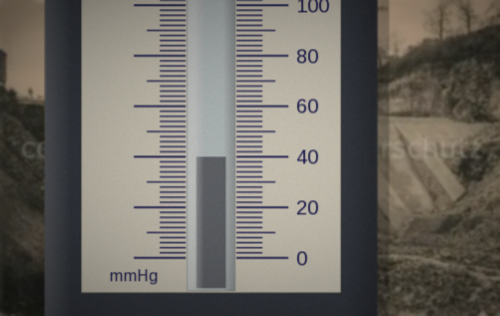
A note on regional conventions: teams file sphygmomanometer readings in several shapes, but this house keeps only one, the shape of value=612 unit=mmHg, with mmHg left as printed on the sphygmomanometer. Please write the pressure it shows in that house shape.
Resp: value=40 unit=mmHg
